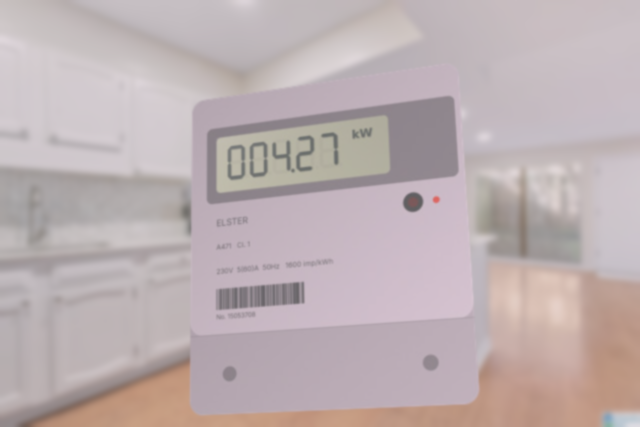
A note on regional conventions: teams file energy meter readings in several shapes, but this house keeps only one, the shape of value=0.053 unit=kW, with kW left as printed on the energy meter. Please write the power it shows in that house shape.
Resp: value=4.27 unit=kW
